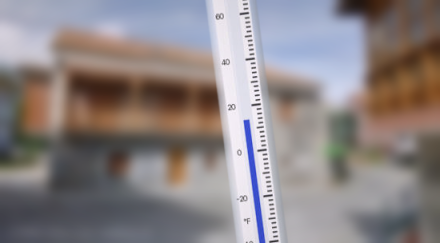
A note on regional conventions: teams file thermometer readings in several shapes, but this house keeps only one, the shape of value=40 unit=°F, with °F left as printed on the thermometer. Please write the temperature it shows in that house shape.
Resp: value=14 unit=°F
